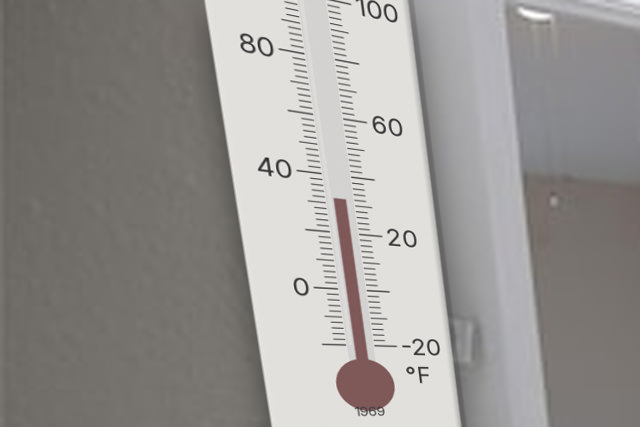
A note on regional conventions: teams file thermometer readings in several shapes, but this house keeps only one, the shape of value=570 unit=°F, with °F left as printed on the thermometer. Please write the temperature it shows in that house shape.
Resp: value=32 unit=°F
